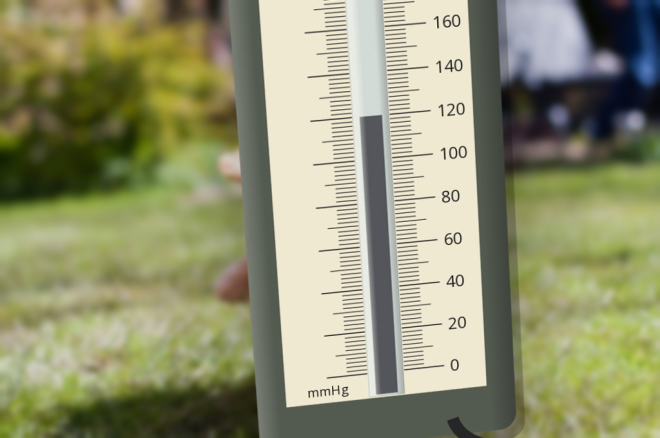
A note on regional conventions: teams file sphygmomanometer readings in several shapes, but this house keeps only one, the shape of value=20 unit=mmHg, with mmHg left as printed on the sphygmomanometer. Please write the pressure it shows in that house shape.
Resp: value=120 unit=mmHg
